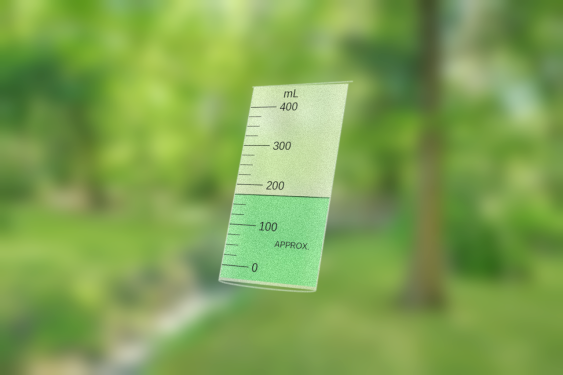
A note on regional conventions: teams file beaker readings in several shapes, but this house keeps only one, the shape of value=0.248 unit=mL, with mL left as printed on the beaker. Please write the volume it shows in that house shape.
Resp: value=175 unit=mL
